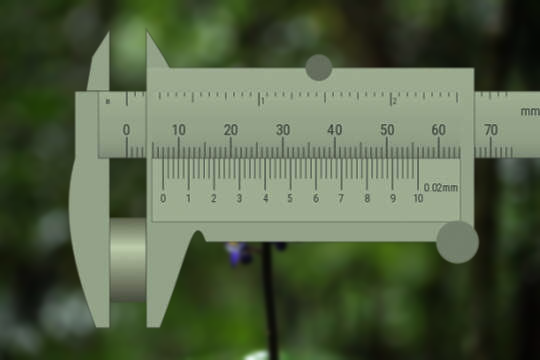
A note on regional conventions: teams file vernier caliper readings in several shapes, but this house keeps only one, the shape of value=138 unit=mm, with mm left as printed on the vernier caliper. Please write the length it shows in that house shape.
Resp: value=7.0 unit=mm
